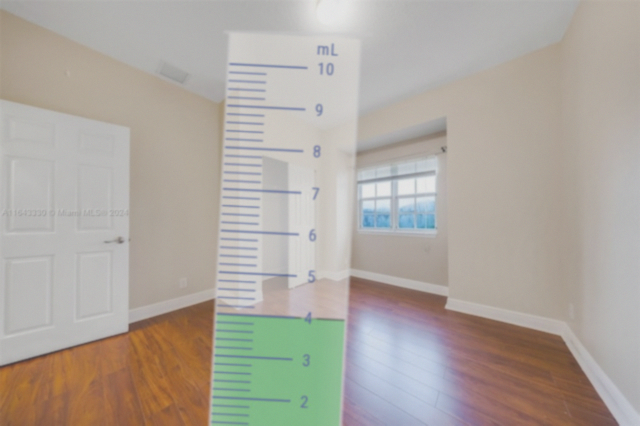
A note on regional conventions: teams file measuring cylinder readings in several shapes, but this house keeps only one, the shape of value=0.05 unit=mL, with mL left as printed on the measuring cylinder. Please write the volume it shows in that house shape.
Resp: value=4 unit=mL
